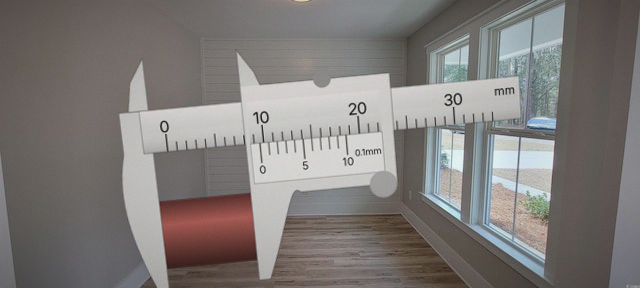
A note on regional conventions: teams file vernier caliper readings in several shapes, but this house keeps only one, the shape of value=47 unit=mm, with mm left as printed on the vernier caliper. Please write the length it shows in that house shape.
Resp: value=9.6 unit=mm
